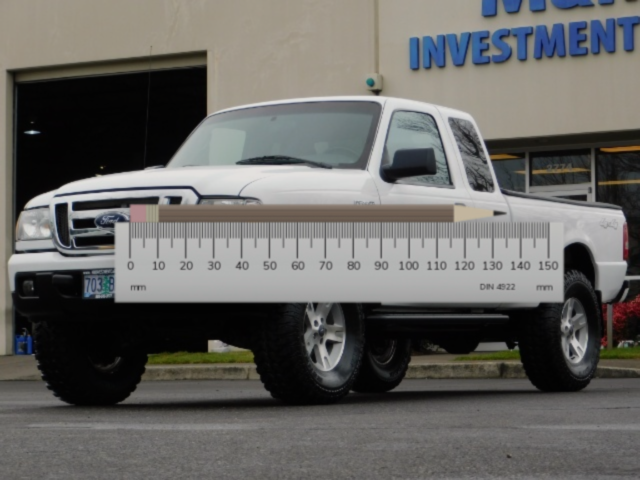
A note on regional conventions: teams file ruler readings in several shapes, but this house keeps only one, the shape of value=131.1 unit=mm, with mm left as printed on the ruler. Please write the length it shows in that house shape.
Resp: value=135 unit=mm
